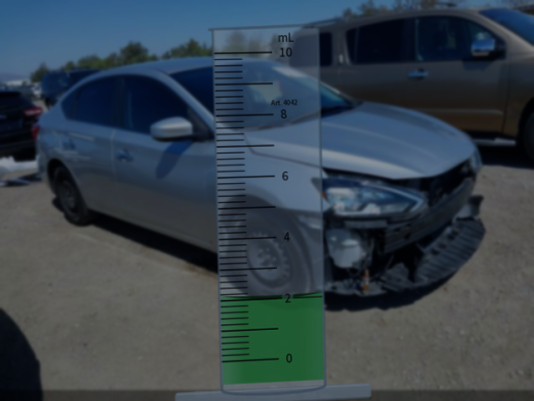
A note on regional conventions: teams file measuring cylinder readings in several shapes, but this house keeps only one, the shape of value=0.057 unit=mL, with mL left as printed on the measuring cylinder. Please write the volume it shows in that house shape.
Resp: value=2 unit=mL
